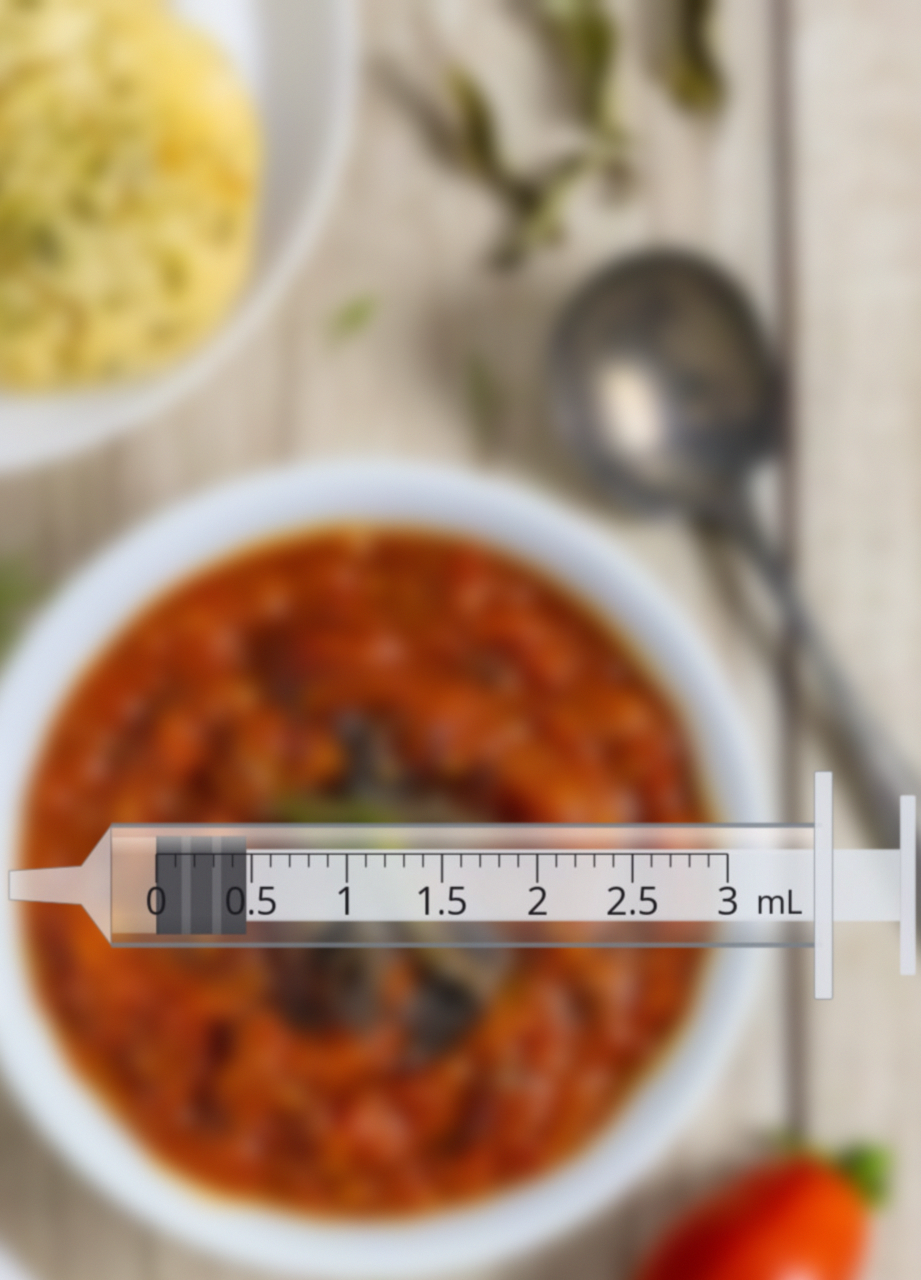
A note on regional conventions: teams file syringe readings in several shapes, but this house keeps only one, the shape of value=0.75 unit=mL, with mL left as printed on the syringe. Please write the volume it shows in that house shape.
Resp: value=0 unit=mL
